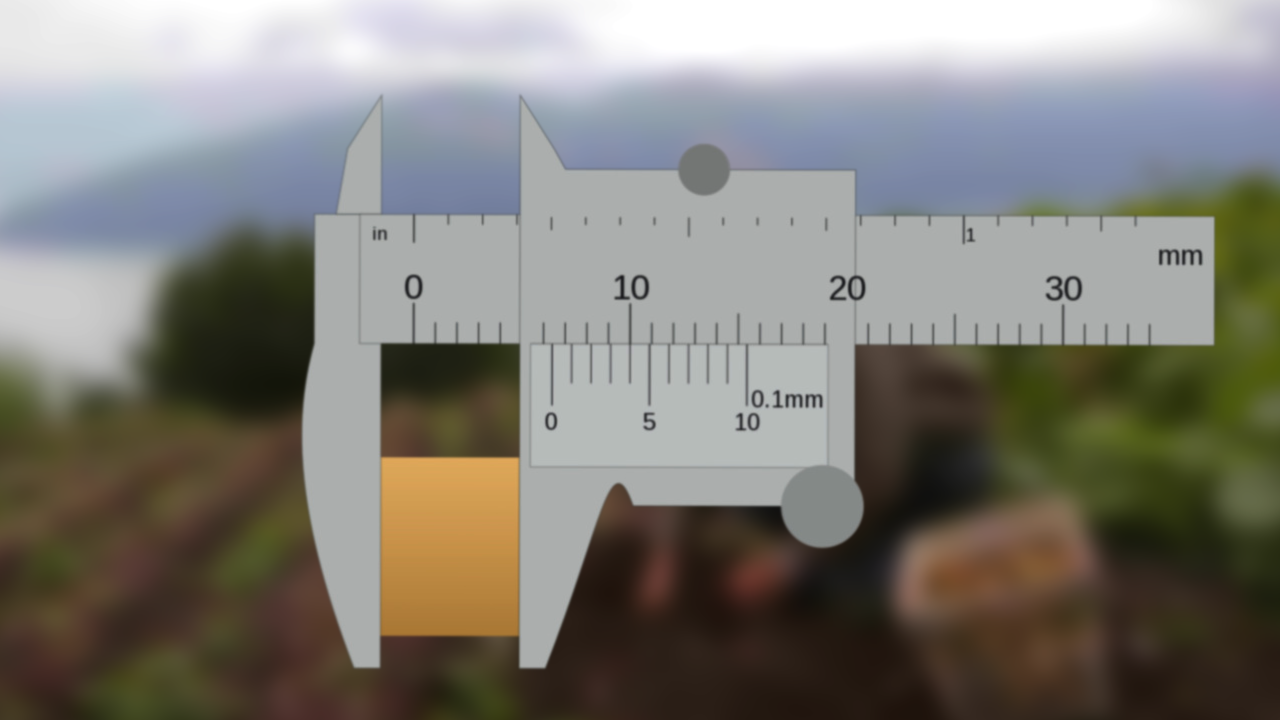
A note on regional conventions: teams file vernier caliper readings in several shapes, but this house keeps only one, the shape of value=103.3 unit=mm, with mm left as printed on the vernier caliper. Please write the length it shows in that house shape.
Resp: value=6.4 unit=mm
